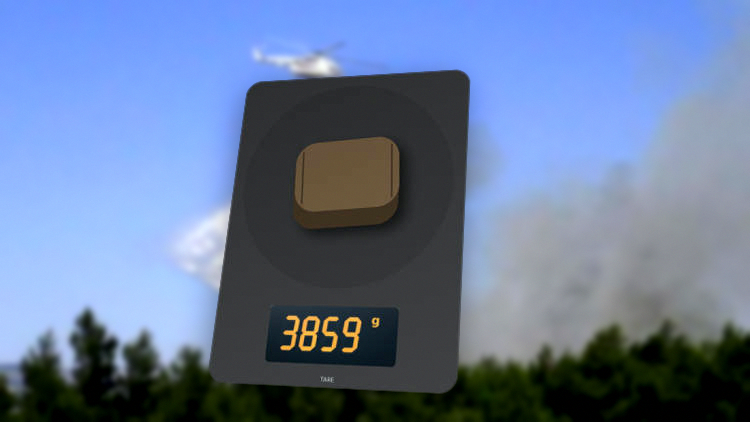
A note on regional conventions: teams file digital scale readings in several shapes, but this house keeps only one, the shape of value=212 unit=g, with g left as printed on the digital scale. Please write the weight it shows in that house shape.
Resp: value=3859 unit=g
